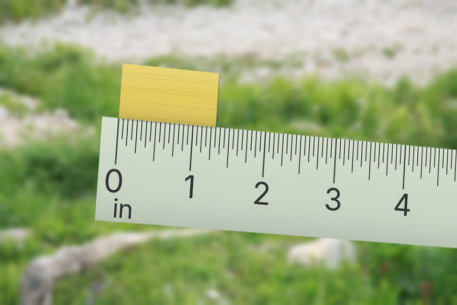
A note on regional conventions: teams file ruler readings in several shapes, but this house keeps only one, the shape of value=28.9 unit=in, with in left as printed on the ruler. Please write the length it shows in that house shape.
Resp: value=1.3125 unit=in
